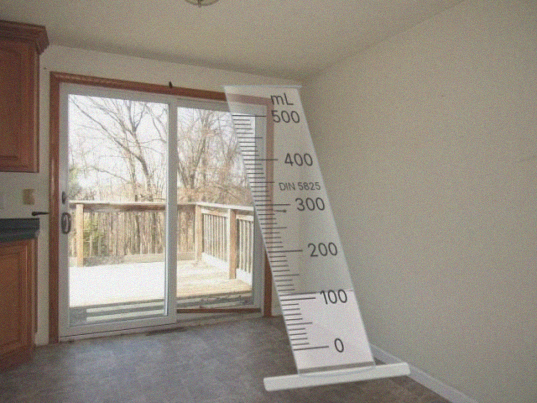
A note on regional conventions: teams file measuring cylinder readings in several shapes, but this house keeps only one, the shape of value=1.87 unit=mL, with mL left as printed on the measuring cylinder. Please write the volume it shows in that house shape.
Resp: value=110 unit=mL
